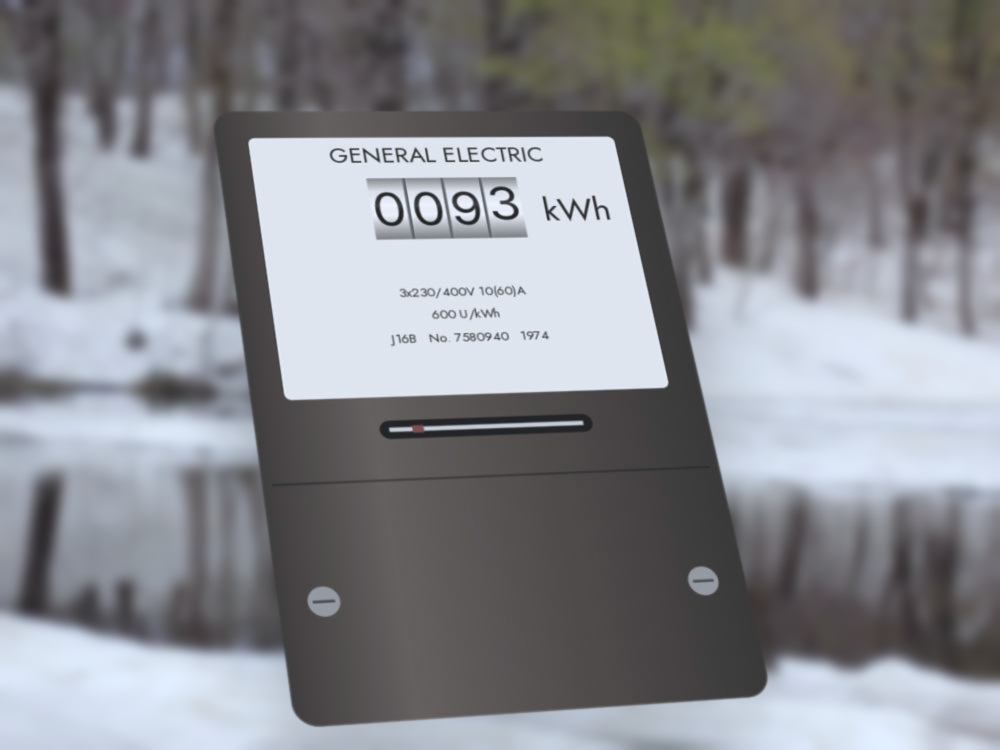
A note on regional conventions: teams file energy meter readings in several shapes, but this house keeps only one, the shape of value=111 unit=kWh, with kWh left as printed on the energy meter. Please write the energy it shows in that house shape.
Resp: value=93 unit=kWh
